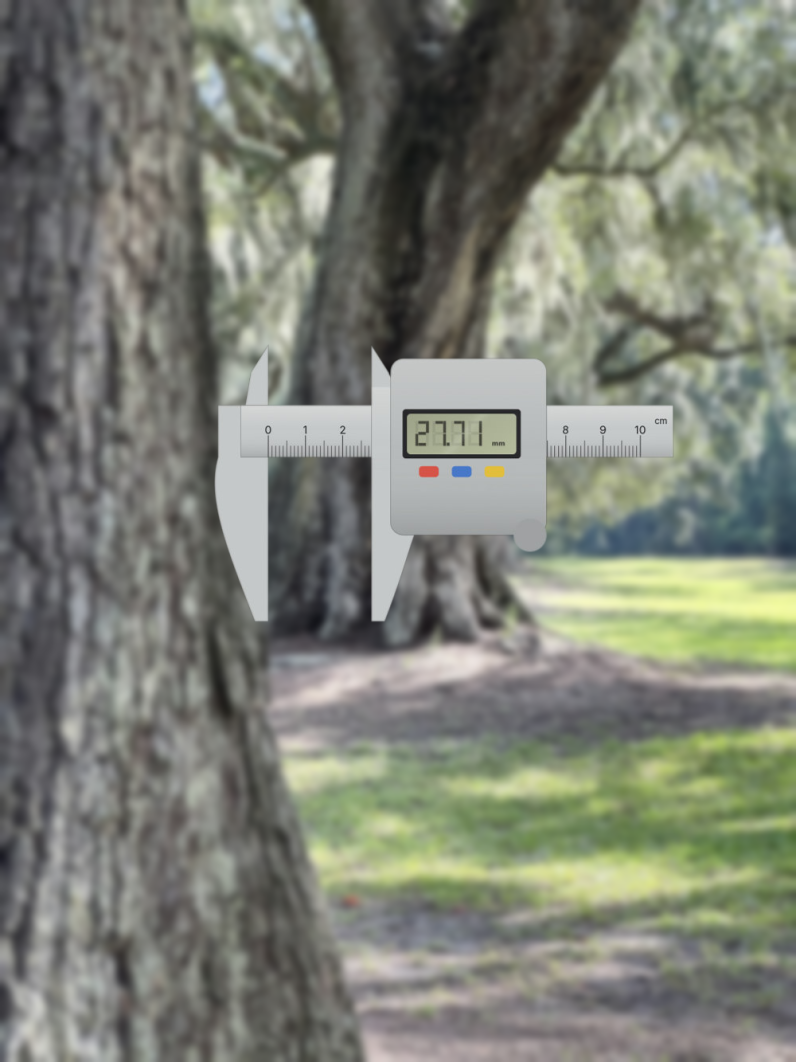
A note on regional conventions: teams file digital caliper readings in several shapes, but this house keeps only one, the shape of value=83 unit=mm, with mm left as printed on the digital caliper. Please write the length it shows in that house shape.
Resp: value=27.71 unit=mm
